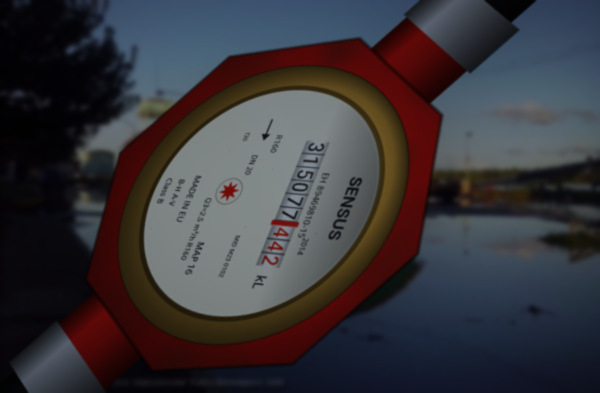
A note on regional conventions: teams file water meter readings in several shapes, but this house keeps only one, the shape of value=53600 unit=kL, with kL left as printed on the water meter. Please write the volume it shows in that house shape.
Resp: value=315077.442 unit=kL
